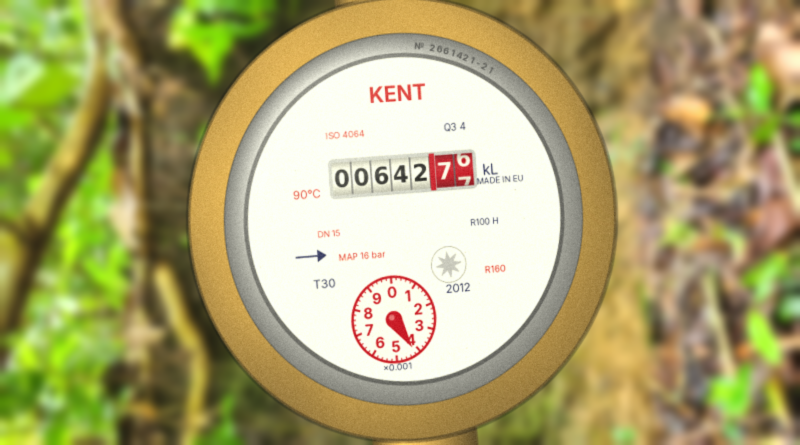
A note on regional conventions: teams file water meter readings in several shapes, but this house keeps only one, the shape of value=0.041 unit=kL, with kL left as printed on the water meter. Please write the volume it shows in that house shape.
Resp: value=642.764 unit=kL
